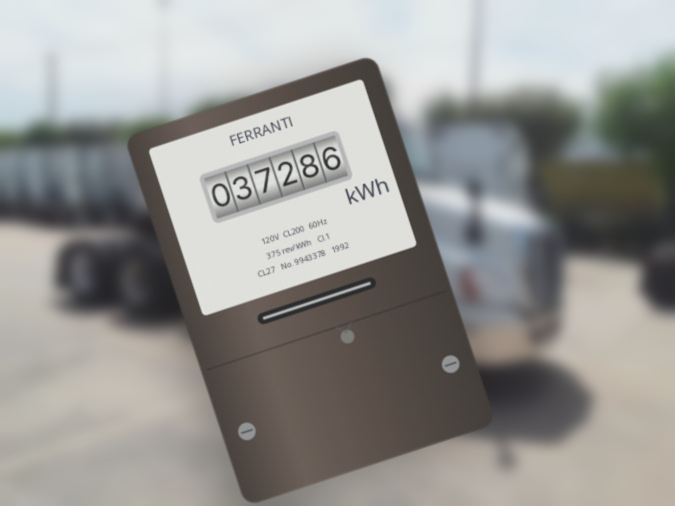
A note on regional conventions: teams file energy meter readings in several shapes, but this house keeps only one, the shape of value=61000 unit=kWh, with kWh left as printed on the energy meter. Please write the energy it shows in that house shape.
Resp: value=37286 unit=kWh
